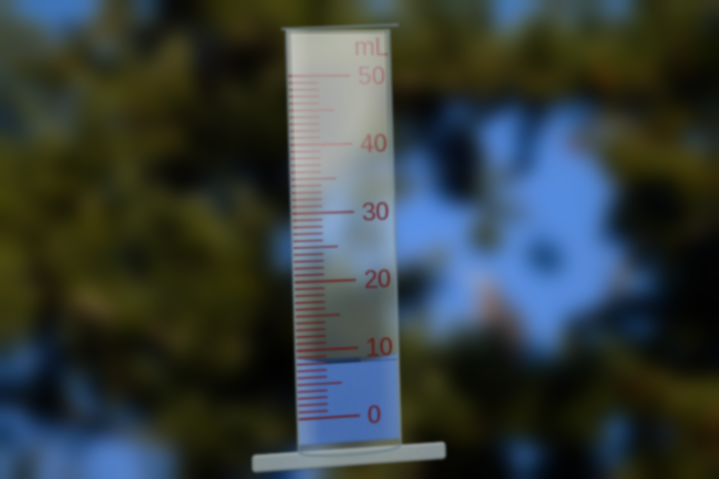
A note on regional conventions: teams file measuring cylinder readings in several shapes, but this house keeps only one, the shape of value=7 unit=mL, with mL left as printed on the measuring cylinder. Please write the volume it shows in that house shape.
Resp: value=8 unit=mL
